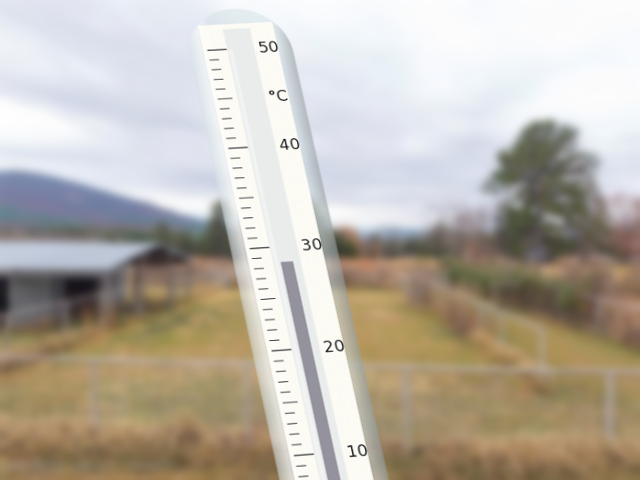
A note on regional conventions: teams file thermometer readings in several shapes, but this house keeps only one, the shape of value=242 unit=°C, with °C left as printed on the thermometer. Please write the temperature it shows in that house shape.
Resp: value=28.5 unit=°C
